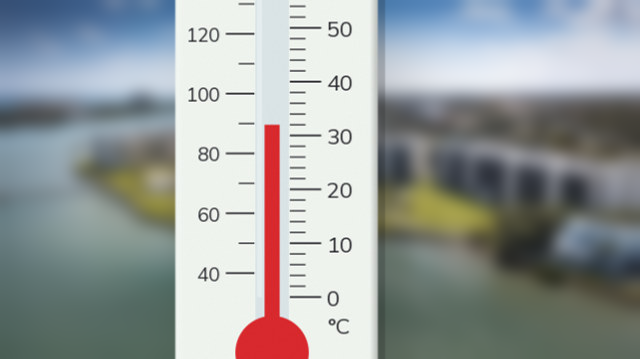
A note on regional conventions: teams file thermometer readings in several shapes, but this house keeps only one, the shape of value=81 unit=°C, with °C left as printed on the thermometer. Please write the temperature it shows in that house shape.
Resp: value=32 unit=°C
